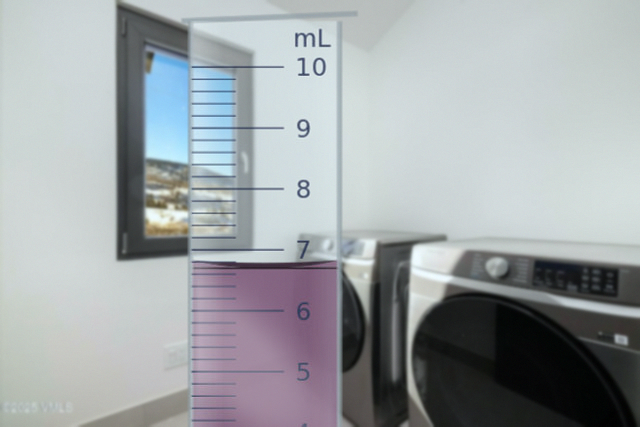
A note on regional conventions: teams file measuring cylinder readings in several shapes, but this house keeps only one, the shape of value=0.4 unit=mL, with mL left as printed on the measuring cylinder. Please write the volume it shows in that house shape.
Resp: value=6.7 unit=mL
